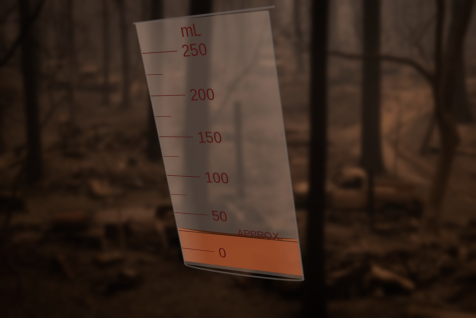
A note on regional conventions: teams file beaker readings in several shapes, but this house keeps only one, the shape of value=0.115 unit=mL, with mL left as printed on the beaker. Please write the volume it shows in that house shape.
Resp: value=25 unit=mL
